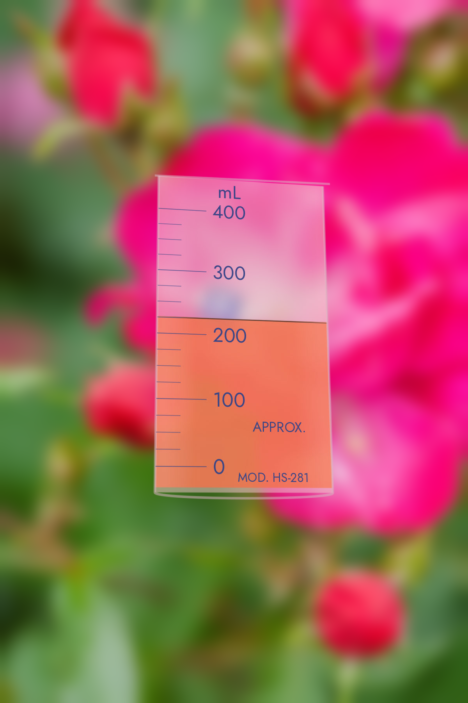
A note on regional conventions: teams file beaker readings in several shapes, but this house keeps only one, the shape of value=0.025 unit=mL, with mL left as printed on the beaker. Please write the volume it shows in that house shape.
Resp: value=225 unit=mL
